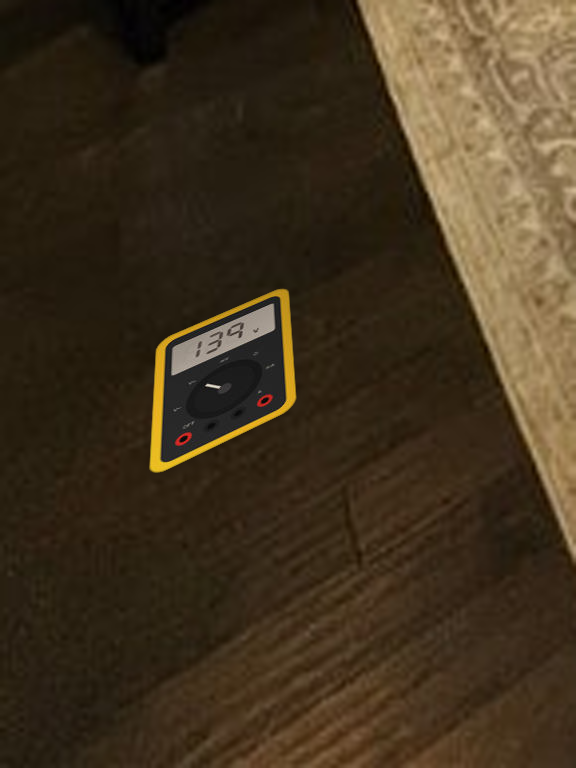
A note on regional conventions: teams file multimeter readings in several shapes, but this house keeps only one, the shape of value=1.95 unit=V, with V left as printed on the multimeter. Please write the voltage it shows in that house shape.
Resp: value=139 unit=V
